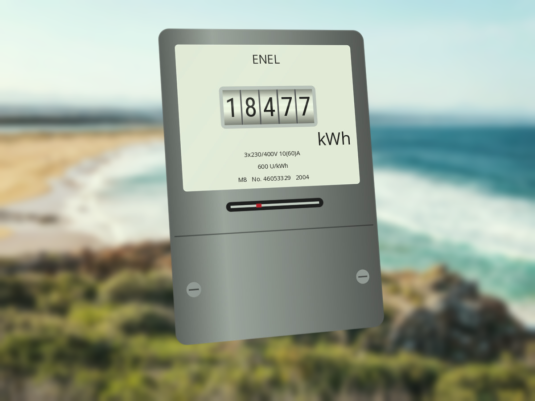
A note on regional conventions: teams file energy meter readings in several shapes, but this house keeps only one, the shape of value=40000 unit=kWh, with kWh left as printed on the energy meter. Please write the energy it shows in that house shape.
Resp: value=18477 unit=kWh
